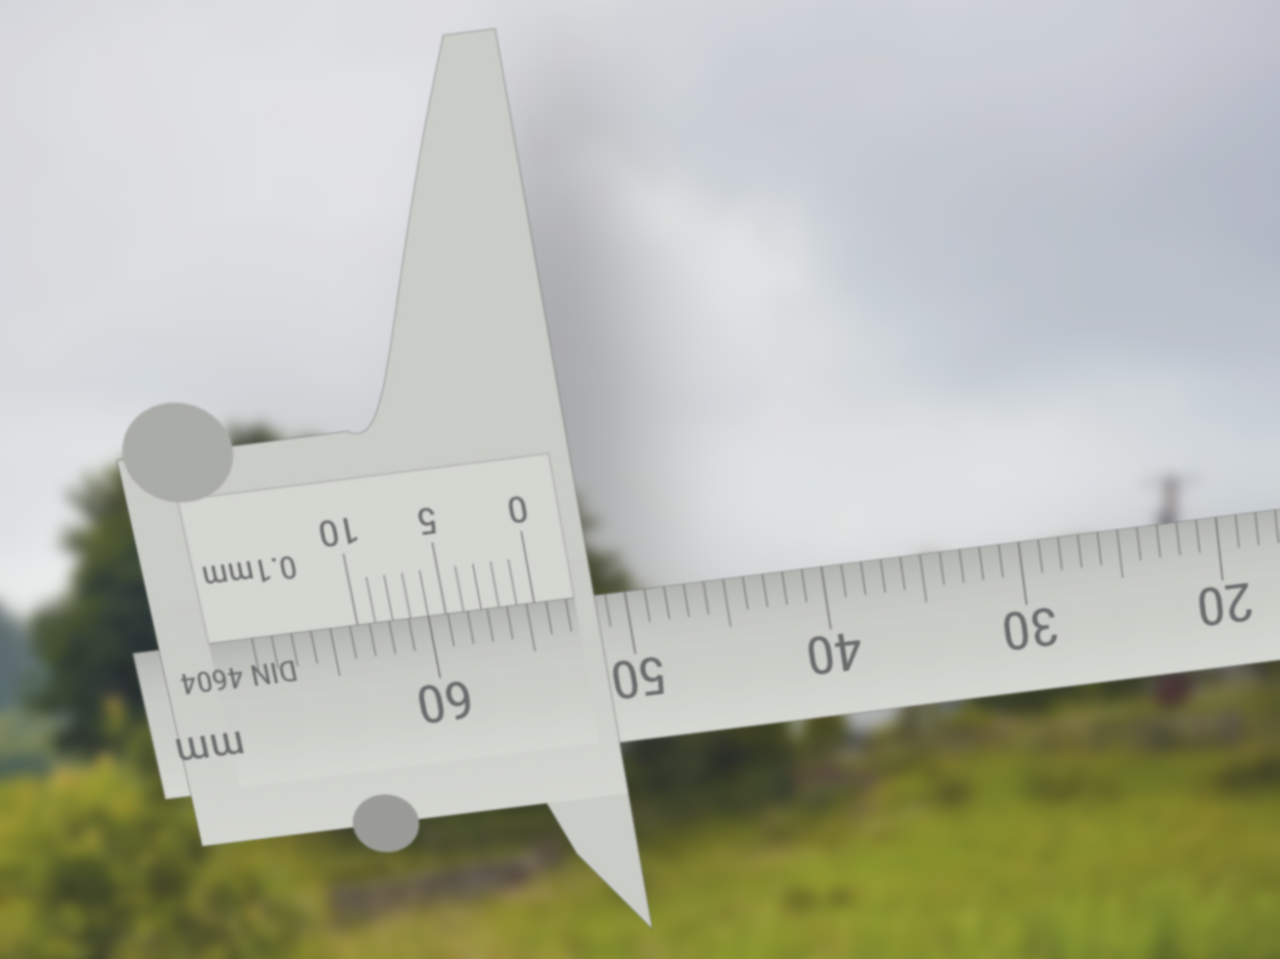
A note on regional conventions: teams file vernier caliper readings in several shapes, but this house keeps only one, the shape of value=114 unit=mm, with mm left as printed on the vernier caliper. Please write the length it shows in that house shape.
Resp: value=54.6 unit=mm
